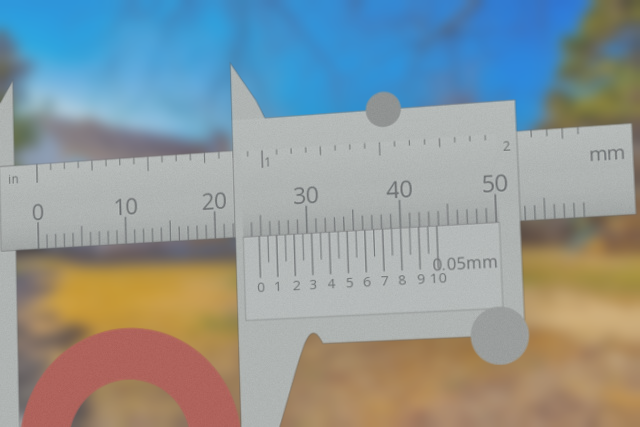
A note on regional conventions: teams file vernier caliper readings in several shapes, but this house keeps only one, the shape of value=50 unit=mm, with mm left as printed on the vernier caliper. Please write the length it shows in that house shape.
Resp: value=24.8 unit=mm
